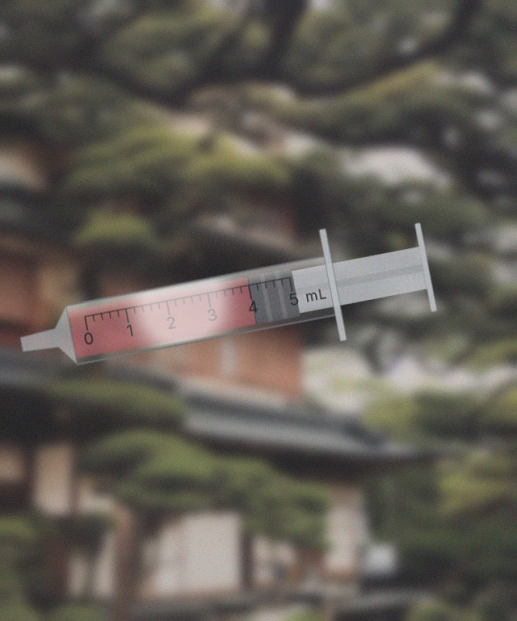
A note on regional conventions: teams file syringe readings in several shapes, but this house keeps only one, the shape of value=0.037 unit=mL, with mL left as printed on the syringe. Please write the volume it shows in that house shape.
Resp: value=4 unit=mL
